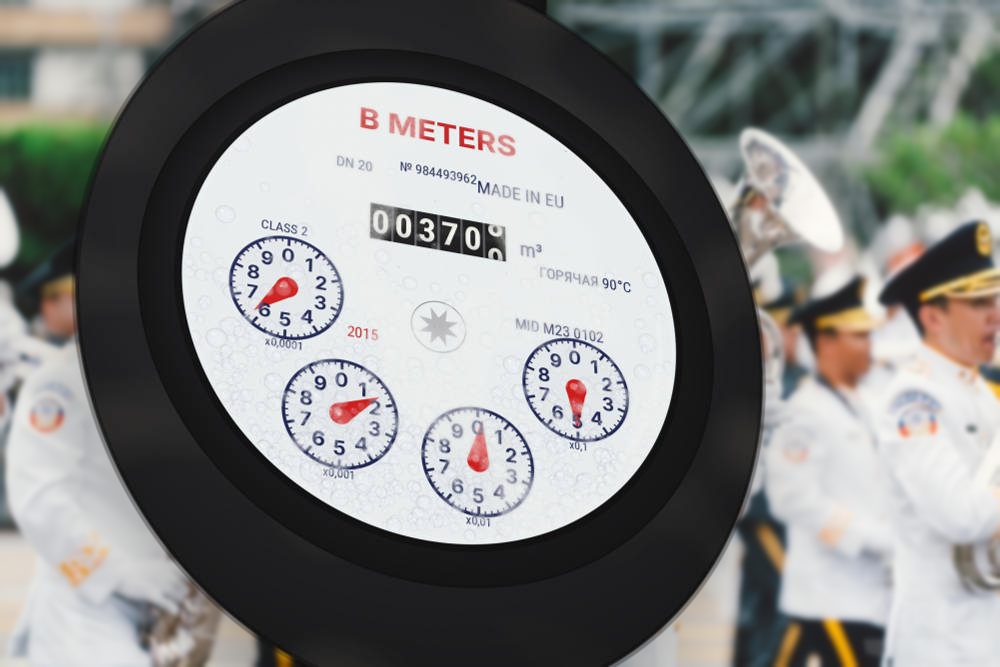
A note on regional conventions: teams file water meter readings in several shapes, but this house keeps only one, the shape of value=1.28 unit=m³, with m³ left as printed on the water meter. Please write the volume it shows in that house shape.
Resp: value=3708.5016 unit=m³
